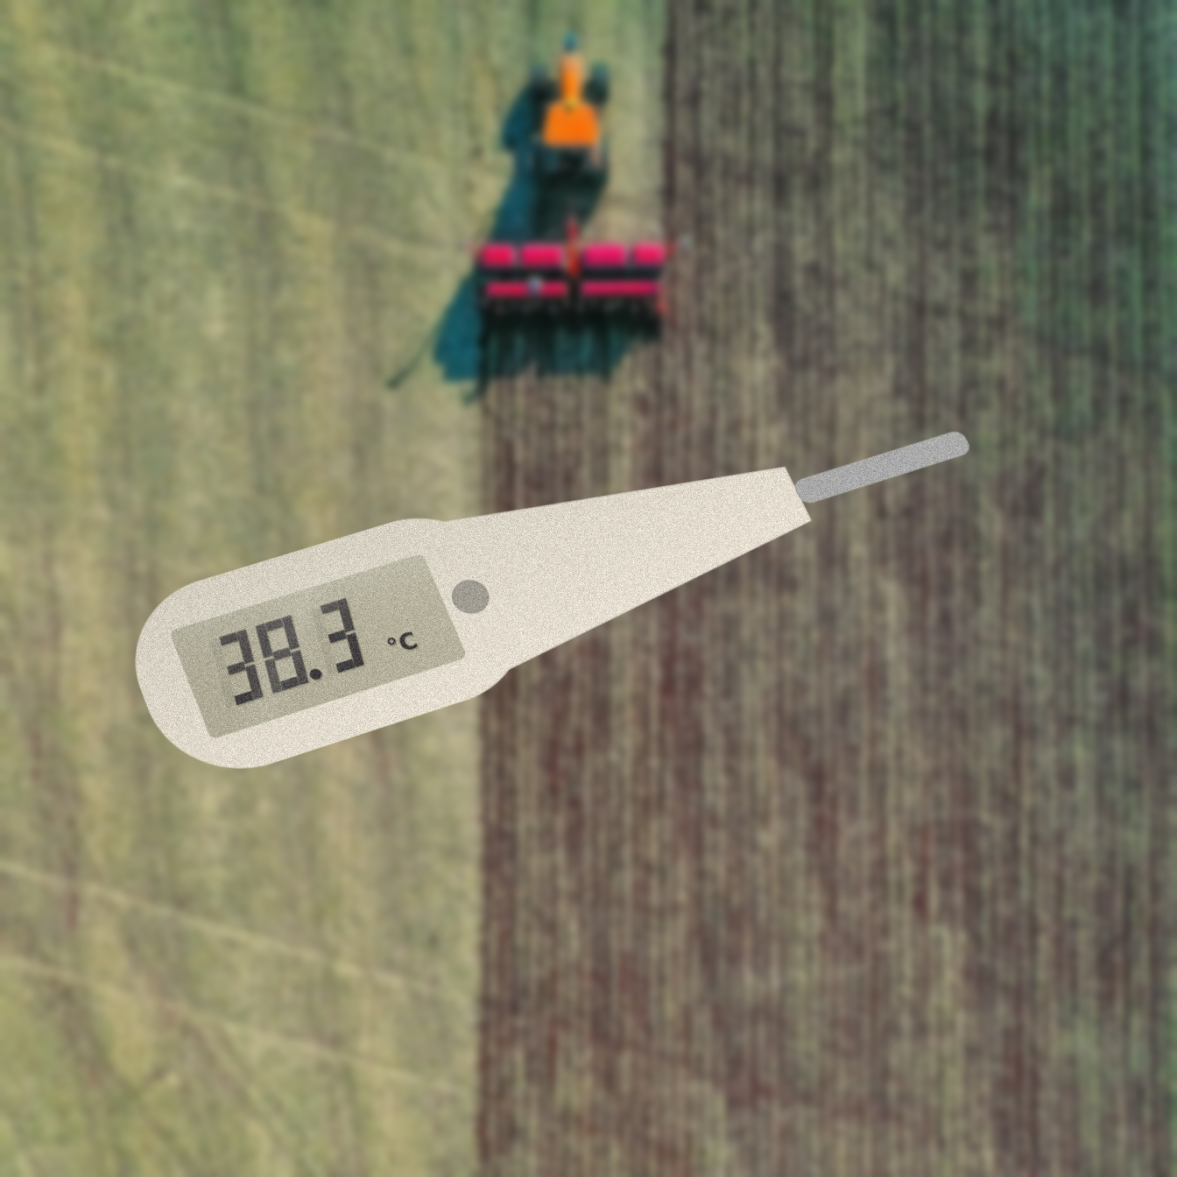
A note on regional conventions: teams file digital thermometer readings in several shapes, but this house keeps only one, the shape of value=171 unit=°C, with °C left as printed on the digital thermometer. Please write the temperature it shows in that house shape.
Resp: value=38.3 unit=°C
